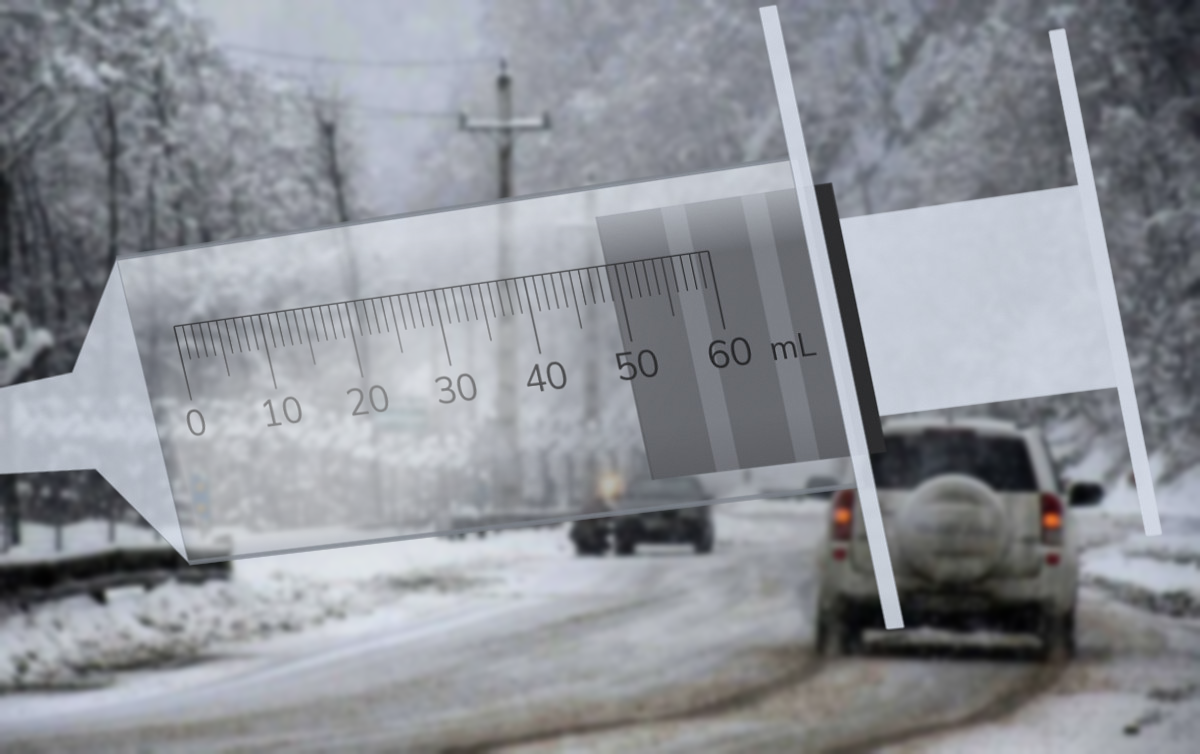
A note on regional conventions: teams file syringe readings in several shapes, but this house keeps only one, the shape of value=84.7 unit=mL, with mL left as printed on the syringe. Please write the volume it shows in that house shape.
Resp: value=49 unit=mL
